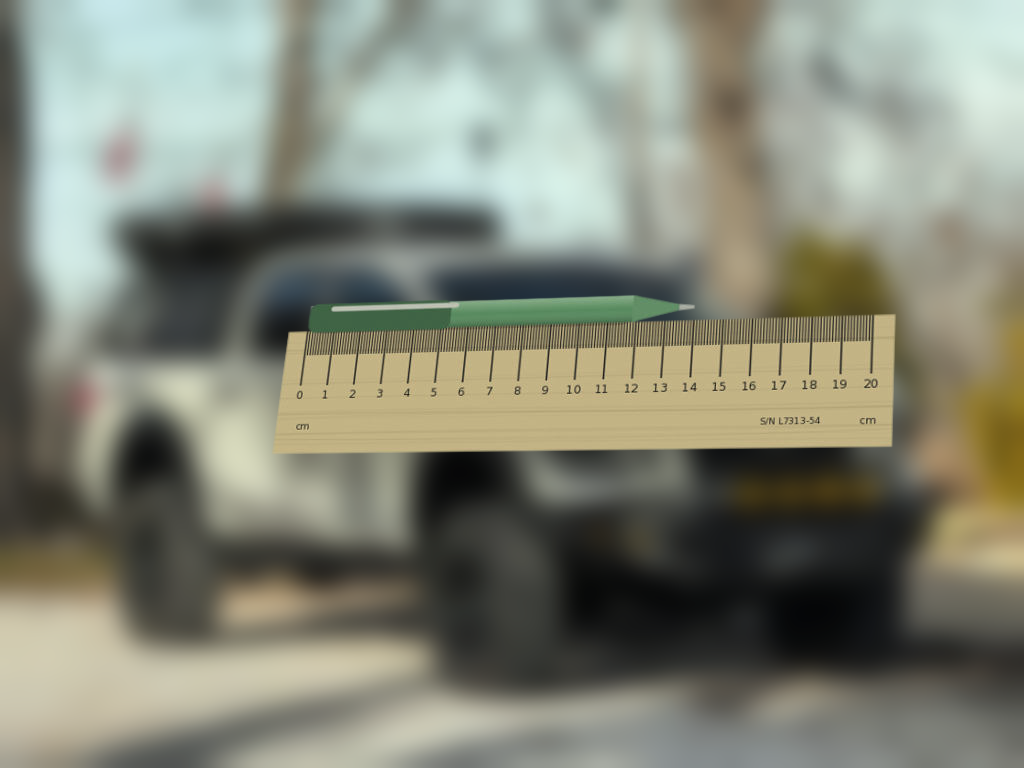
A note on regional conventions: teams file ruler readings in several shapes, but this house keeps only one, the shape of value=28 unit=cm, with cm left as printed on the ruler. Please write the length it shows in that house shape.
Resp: value=14 unit=cm
